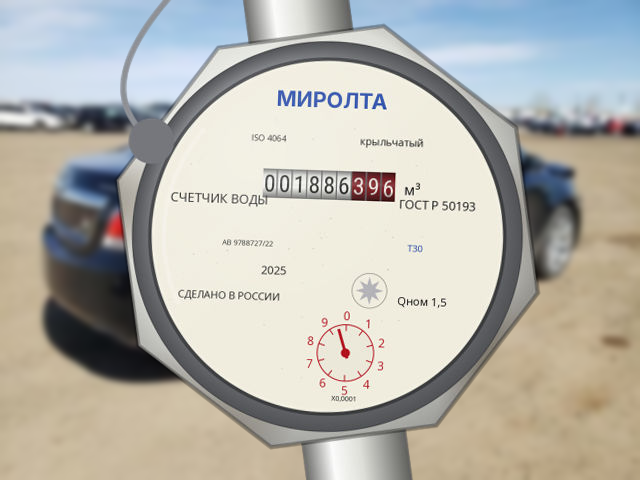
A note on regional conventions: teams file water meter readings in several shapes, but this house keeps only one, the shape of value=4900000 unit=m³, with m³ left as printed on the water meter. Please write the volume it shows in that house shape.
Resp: value=1886.3959 unit=m³
